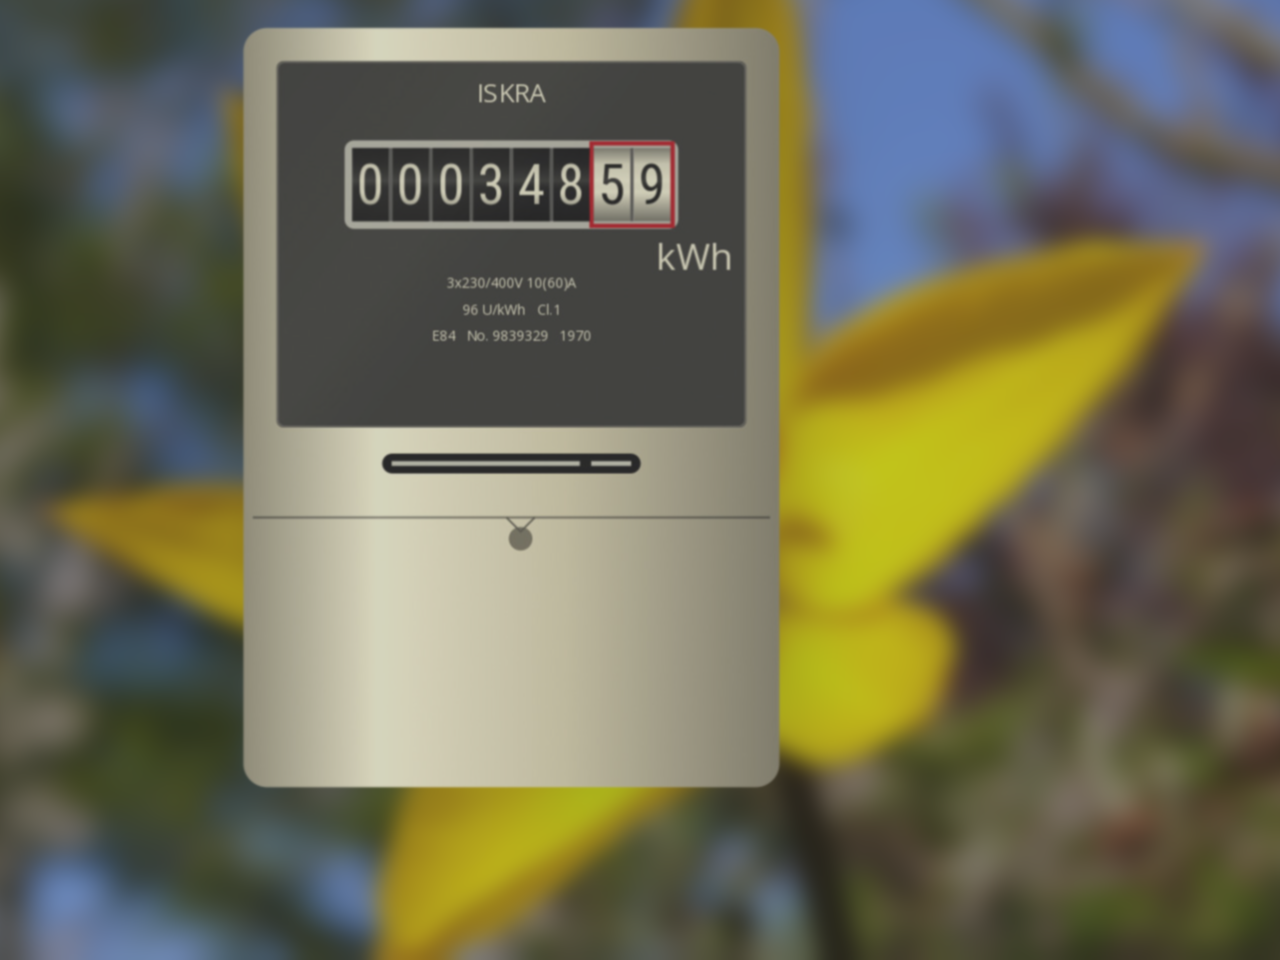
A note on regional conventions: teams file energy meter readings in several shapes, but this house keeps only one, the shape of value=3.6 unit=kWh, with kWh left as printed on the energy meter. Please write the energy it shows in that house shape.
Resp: value=348.59 unit=kWh
